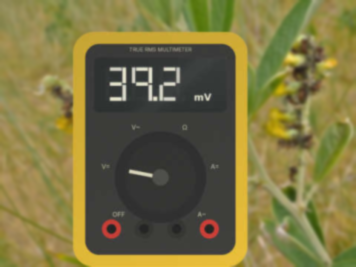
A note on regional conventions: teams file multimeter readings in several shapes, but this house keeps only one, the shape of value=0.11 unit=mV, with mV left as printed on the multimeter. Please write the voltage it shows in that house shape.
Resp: value=39.2 unit=mV
